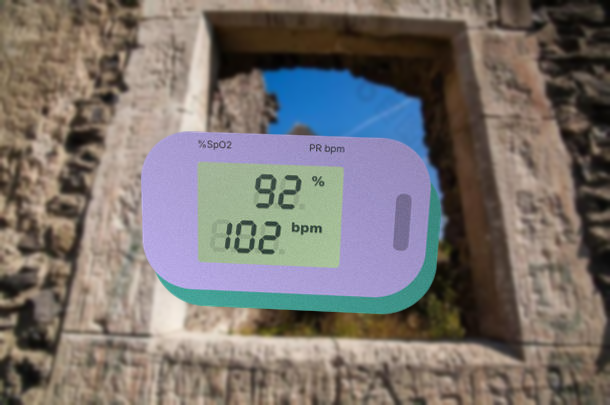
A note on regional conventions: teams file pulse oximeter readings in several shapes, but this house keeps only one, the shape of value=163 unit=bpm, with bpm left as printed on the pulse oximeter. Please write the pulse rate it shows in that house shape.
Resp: value=102 unit=bpm
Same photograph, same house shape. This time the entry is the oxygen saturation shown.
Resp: value=92 unit=%
